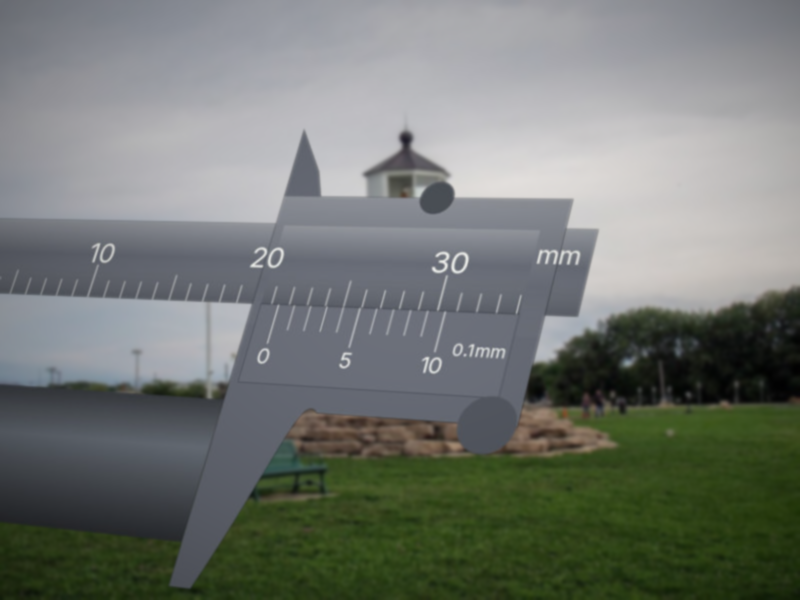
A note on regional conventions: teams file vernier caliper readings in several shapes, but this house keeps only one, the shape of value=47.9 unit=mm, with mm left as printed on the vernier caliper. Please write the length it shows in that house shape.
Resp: value=21.4 unit=mm
